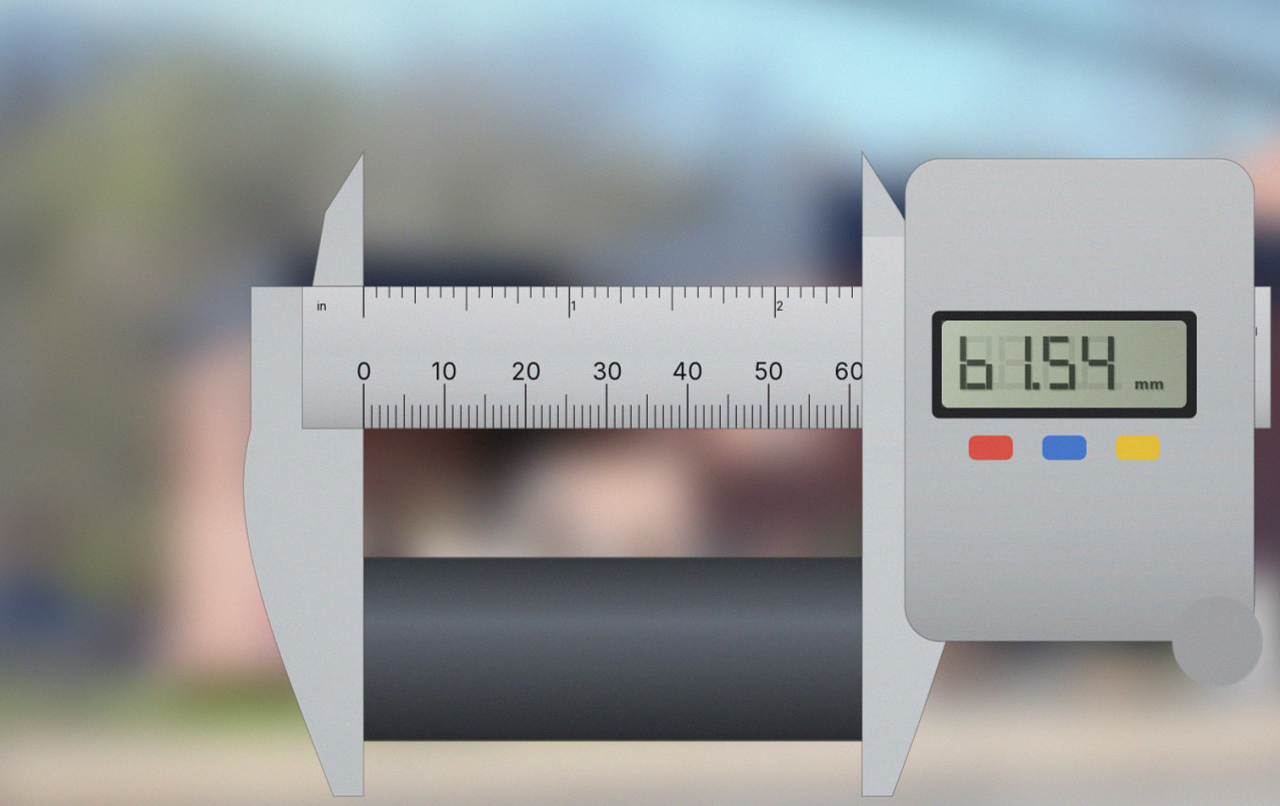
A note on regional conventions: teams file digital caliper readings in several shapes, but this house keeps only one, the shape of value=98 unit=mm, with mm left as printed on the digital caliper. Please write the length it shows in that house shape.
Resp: value=61.54 unit=mm
